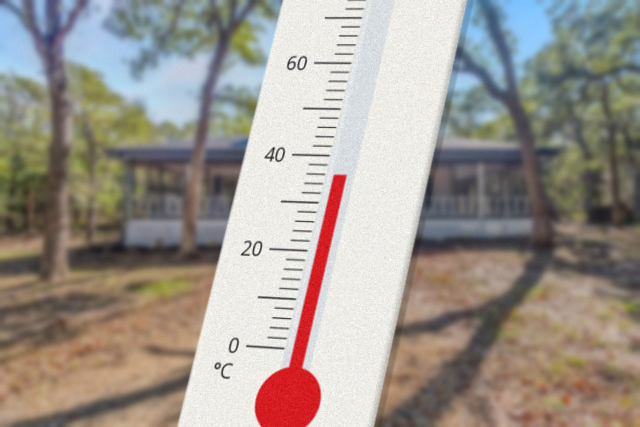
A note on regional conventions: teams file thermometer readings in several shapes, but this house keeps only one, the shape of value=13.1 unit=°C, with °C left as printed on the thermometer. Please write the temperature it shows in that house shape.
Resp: value=36 unit=°C
